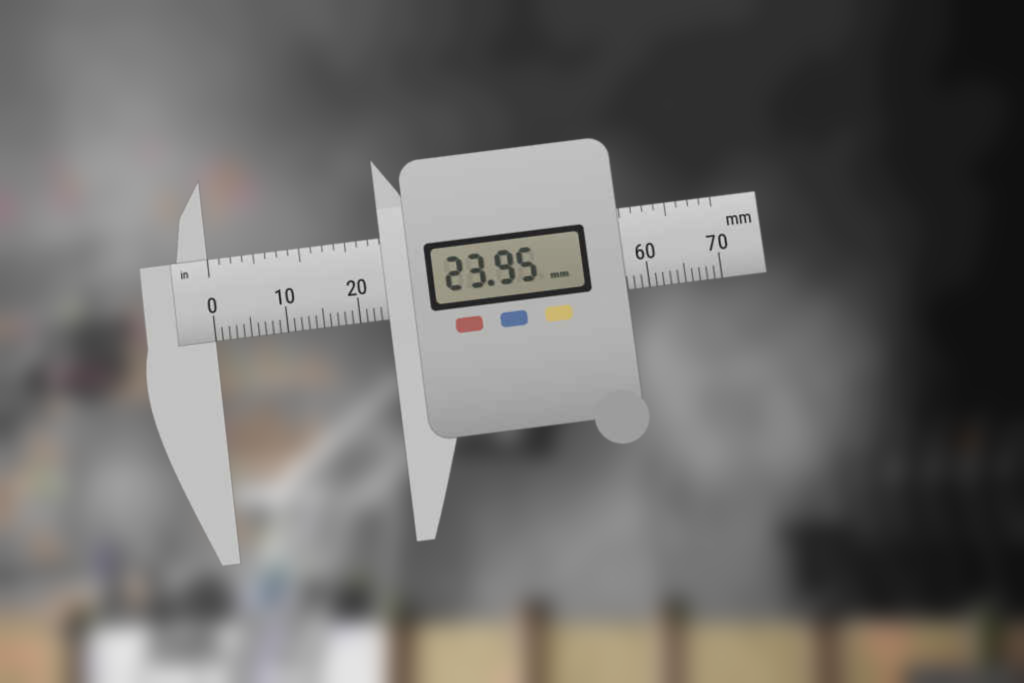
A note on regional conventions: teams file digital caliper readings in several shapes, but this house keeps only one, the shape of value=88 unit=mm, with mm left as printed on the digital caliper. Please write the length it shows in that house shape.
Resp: value=23.95 unit=mm
